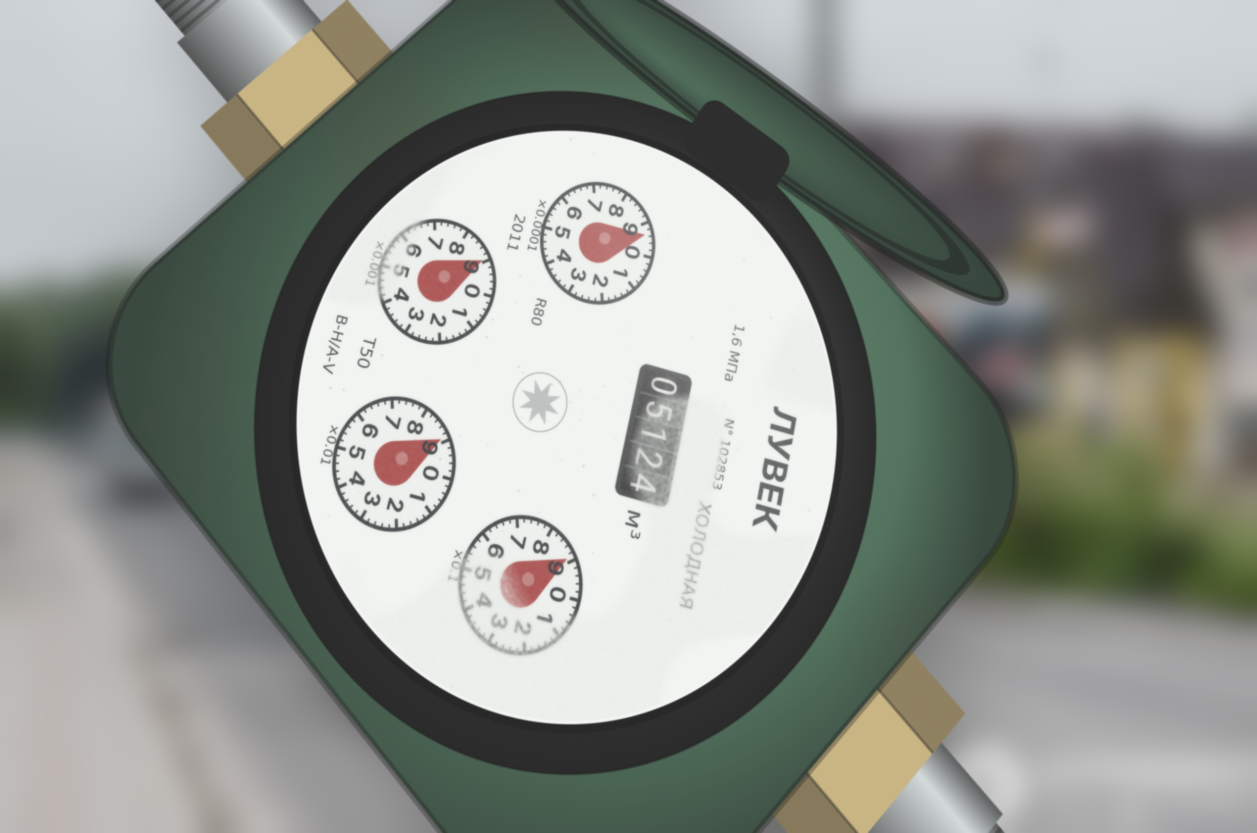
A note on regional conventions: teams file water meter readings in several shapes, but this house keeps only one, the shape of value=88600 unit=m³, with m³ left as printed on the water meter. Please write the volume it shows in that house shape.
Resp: value=5124.8889 unit=m³
